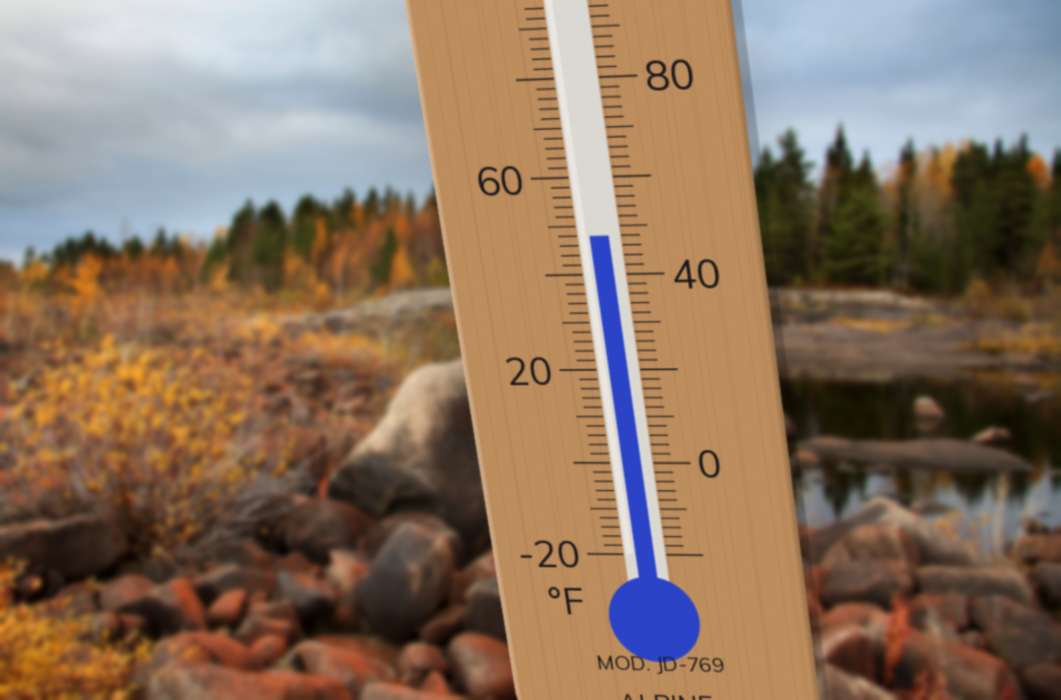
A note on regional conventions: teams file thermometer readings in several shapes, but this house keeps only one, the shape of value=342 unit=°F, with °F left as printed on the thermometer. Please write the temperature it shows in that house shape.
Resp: value=48 unit=°F
